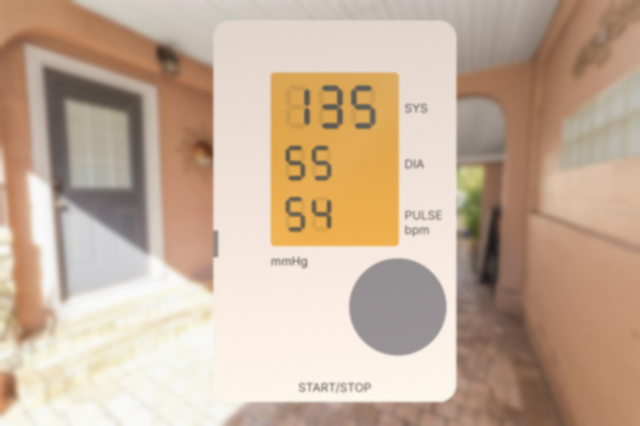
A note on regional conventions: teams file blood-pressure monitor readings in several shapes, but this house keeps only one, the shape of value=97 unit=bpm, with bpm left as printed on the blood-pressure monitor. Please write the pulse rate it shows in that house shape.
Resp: value=54 unit=bpm
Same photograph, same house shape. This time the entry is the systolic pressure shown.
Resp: value=135 unit=mmHg
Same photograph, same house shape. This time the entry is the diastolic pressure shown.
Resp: value=55 unit=mmHg
